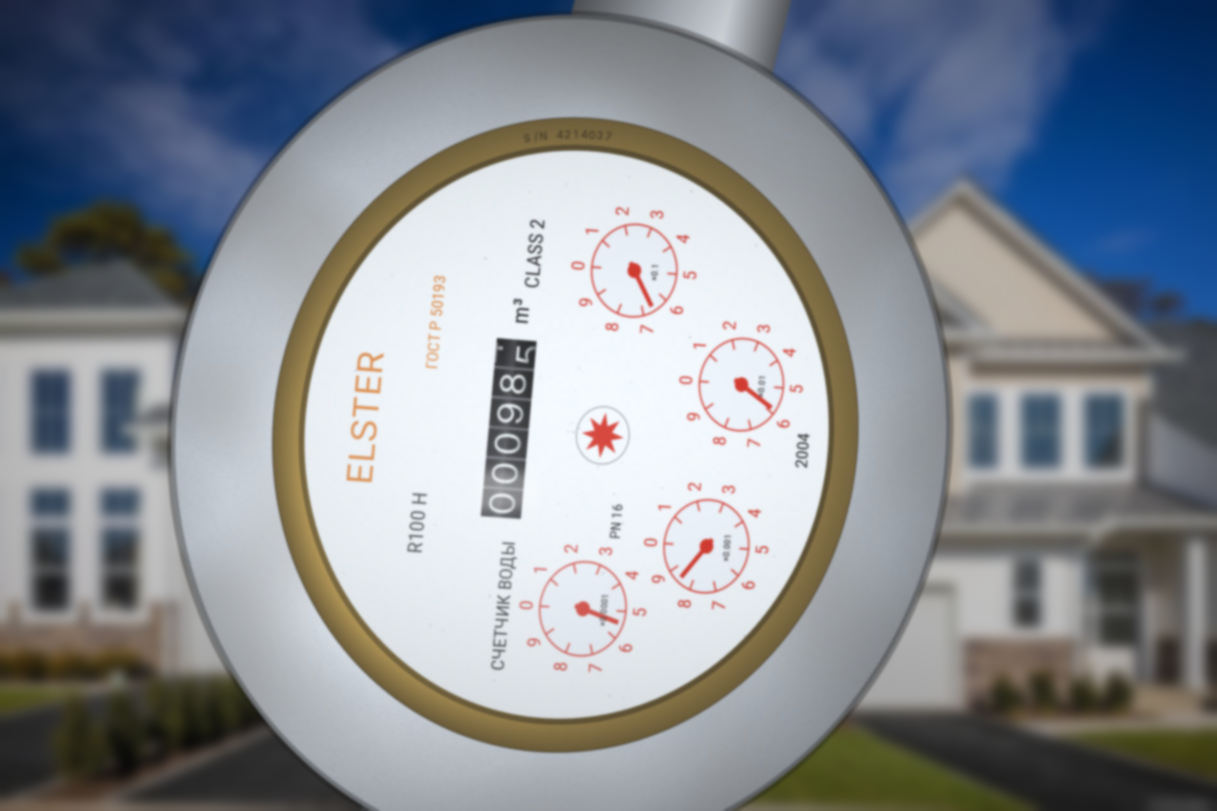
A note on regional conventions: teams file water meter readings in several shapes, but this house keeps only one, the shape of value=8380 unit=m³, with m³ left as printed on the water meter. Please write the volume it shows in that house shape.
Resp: value=984.6585 unit=m³
